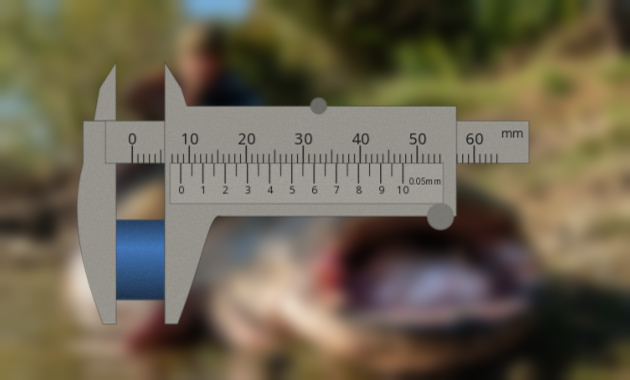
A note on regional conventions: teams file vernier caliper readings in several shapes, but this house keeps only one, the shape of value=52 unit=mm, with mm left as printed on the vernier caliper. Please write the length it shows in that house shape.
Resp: value=8.5 unit=mm
